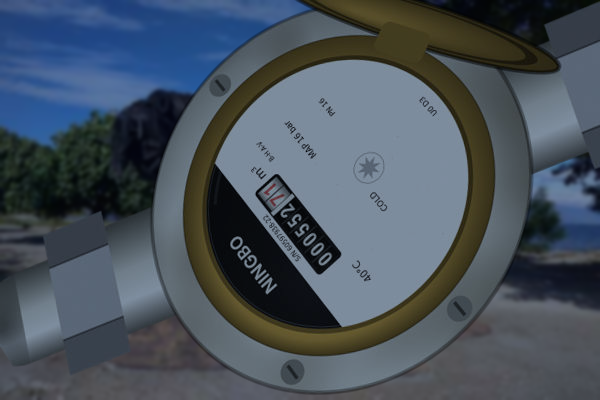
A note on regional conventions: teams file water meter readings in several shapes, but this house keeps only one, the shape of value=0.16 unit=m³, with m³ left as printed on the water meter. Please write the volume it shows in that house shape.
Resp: value=552.71 unit=m³
